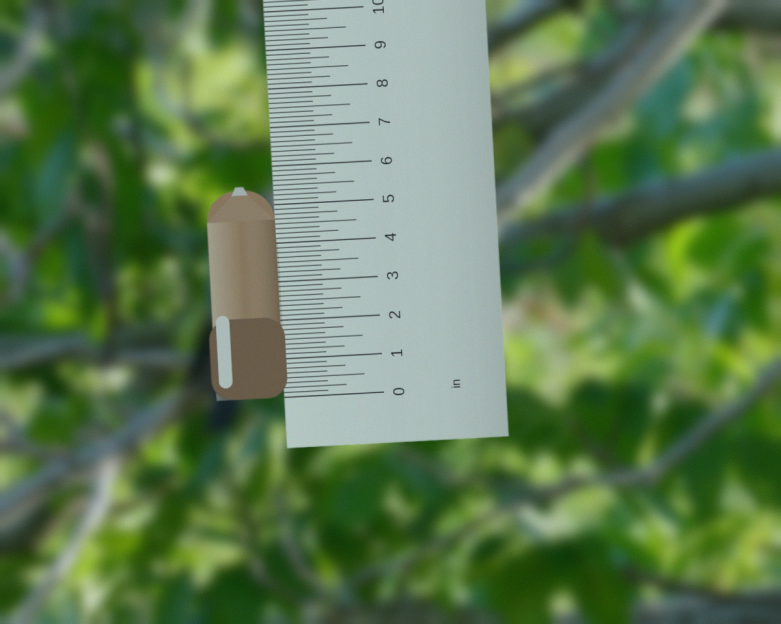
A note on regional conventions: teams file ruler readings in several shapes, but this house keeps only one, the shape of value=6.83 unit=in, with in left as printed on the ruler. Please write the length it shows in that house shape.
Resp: value=5.5 unit=in
